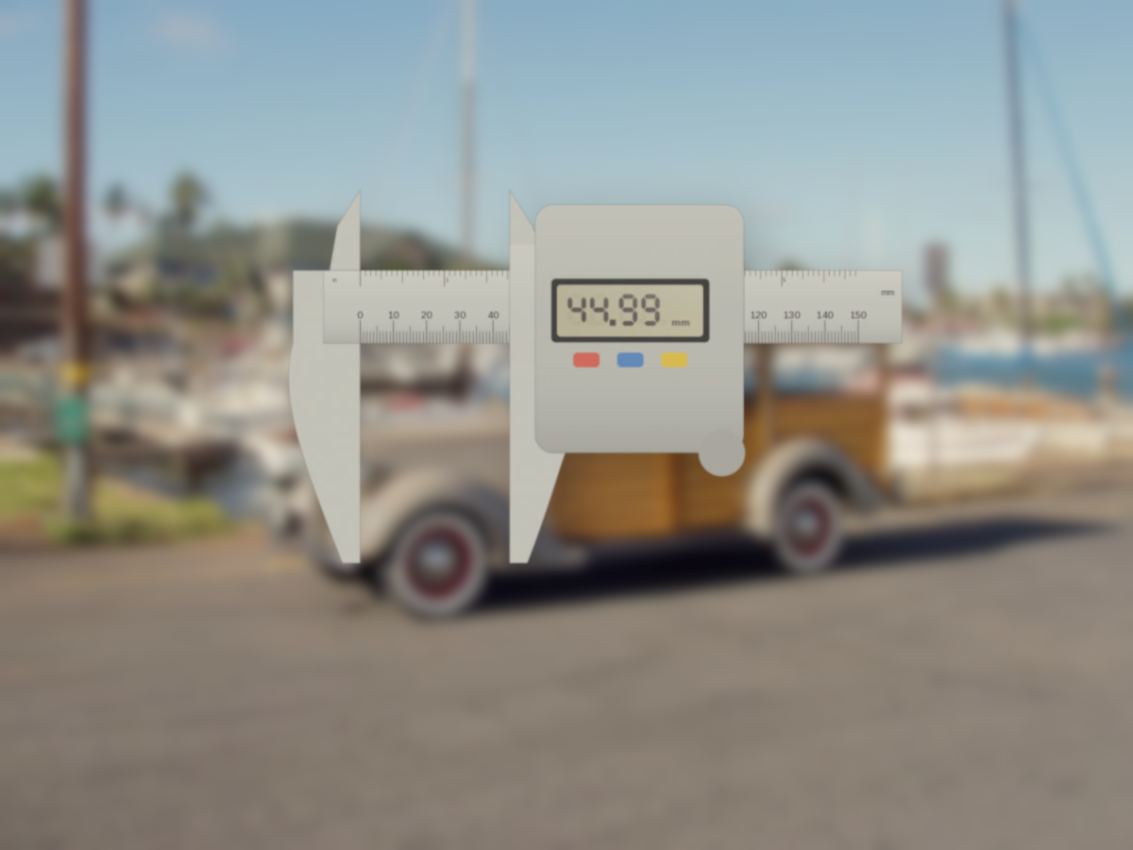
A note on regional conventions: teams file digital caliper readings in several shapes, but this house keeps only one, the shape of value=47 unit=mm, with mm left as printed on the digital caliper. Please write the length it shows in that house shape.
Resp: value=44.99 unit=mm
